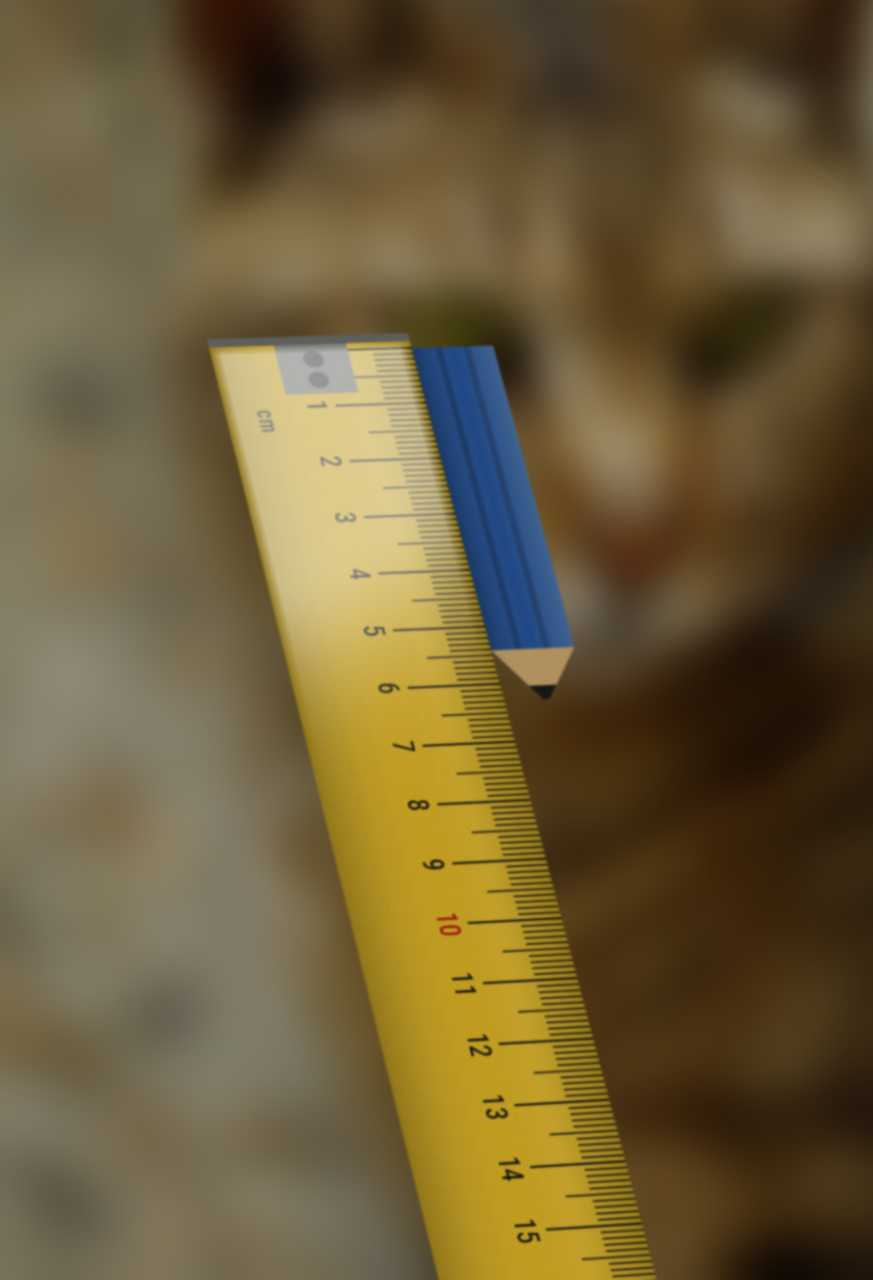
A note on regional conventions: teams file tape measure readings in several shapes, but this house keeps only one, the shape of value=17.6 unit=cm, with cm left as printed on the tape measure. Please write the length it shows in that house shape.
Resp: value=6.3 unit=cm
